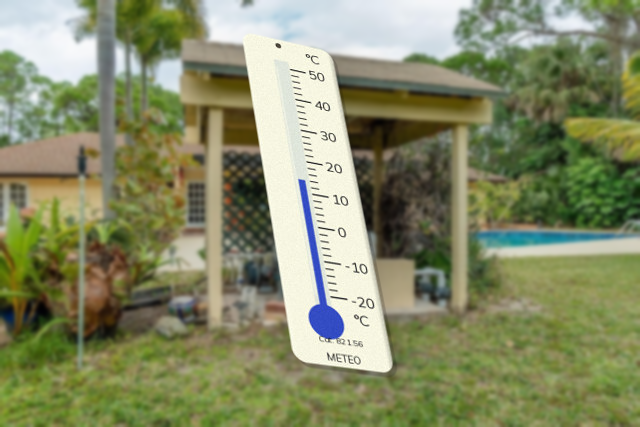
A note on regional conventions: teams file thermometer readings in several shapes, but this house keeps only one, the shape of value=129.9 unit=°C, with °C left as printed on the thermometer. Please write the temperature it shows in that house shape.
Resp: value=14 unit=°C
